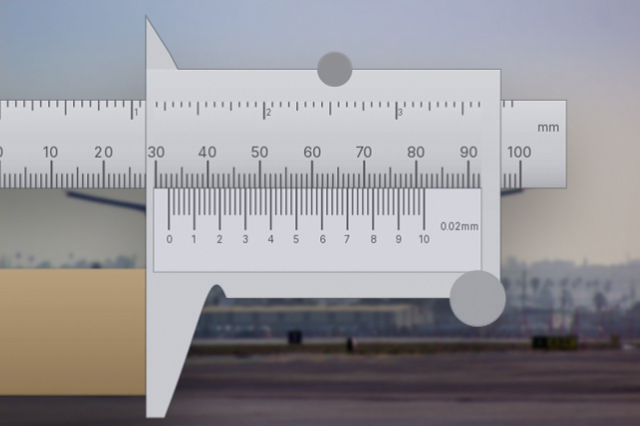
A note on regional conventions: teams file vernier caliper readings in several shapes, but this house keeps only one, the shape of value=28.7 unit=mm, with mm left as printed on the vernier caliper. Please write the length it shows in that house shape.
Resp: value=32.5 unit=mm
